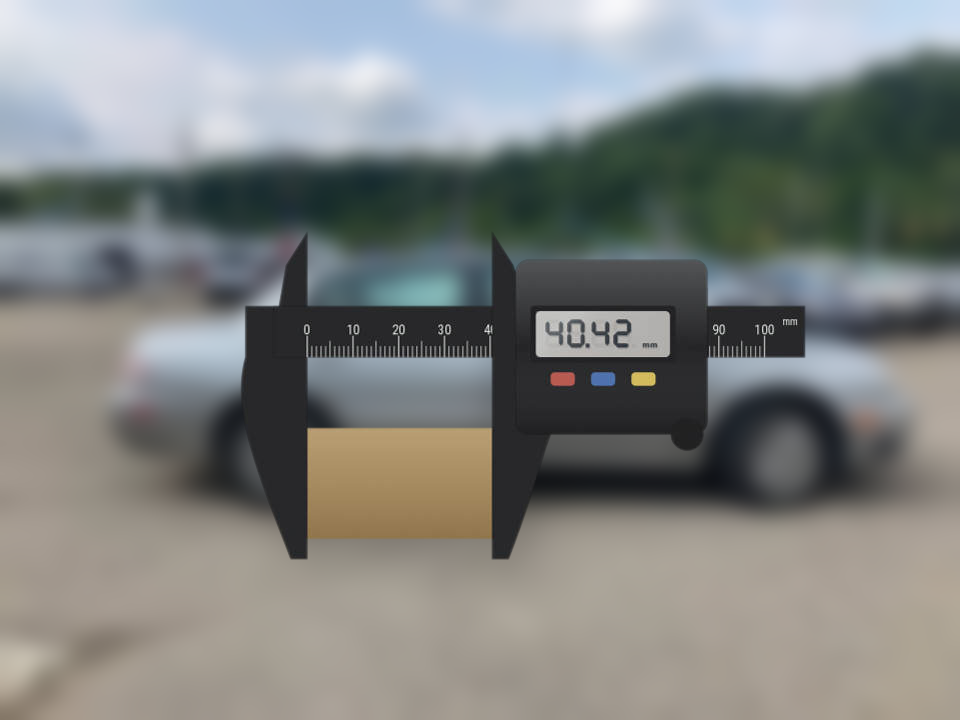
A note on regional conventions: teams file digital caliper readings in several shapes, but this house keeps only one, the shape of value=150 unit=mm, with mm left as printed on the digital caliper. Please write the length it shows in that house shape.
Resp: value=40.42 unit=mm
